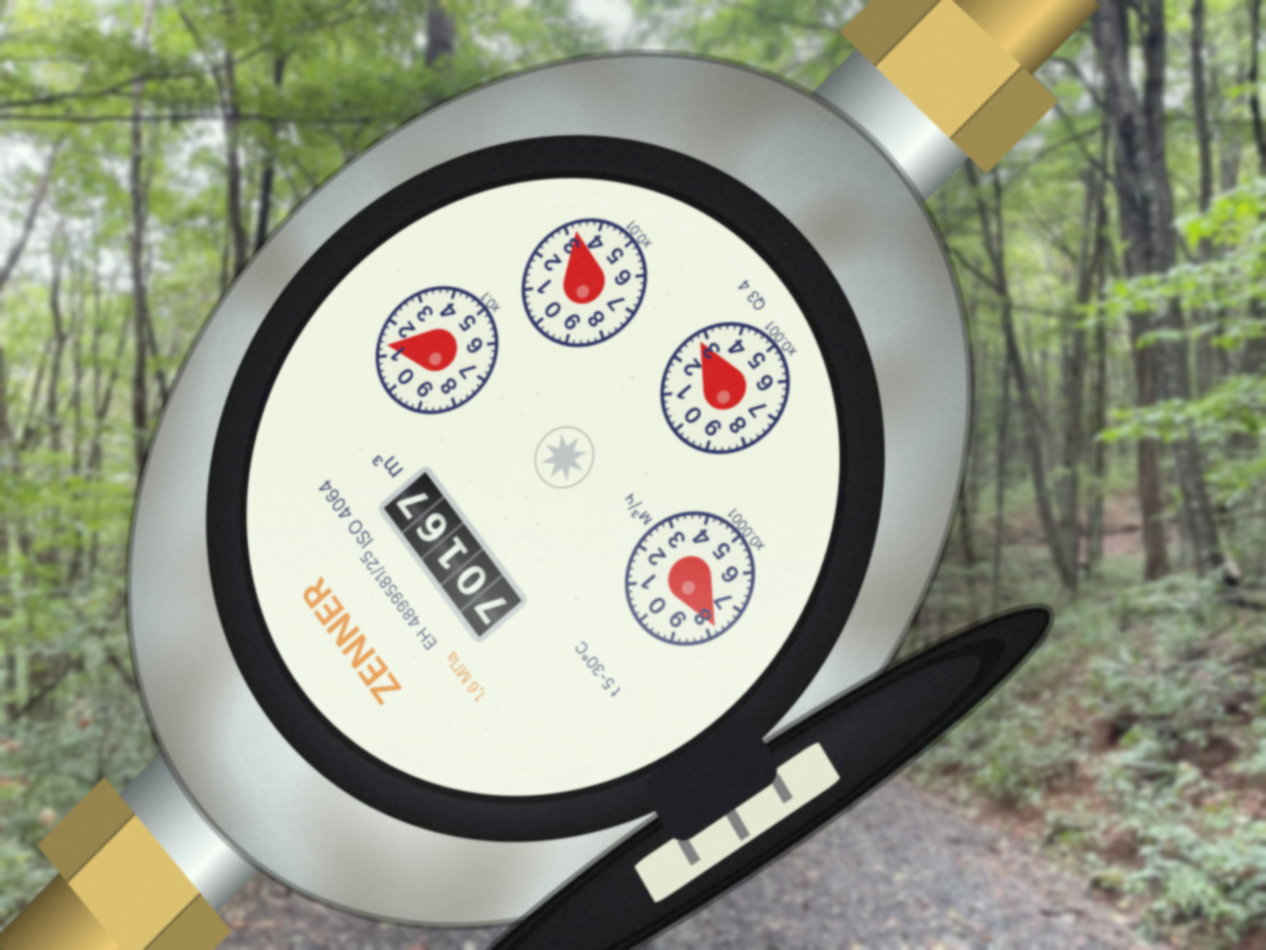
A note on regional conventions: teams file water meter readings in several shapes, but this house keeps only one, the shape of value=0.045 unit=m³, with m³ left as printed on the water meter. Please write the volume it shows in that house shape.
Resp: value=70167.1327 unit=m³
